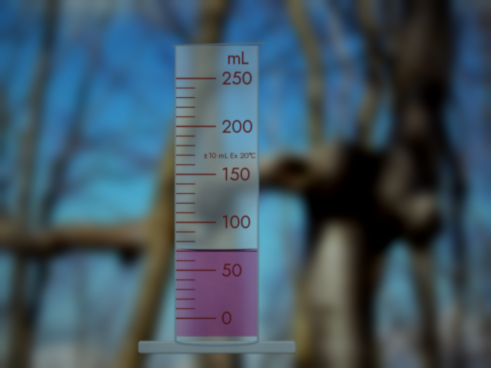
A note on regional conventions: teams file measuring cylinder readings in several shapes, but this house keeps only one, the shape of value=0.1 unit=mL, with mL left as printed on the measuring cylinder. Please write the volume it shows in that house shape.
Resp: value=70 unit=mL
